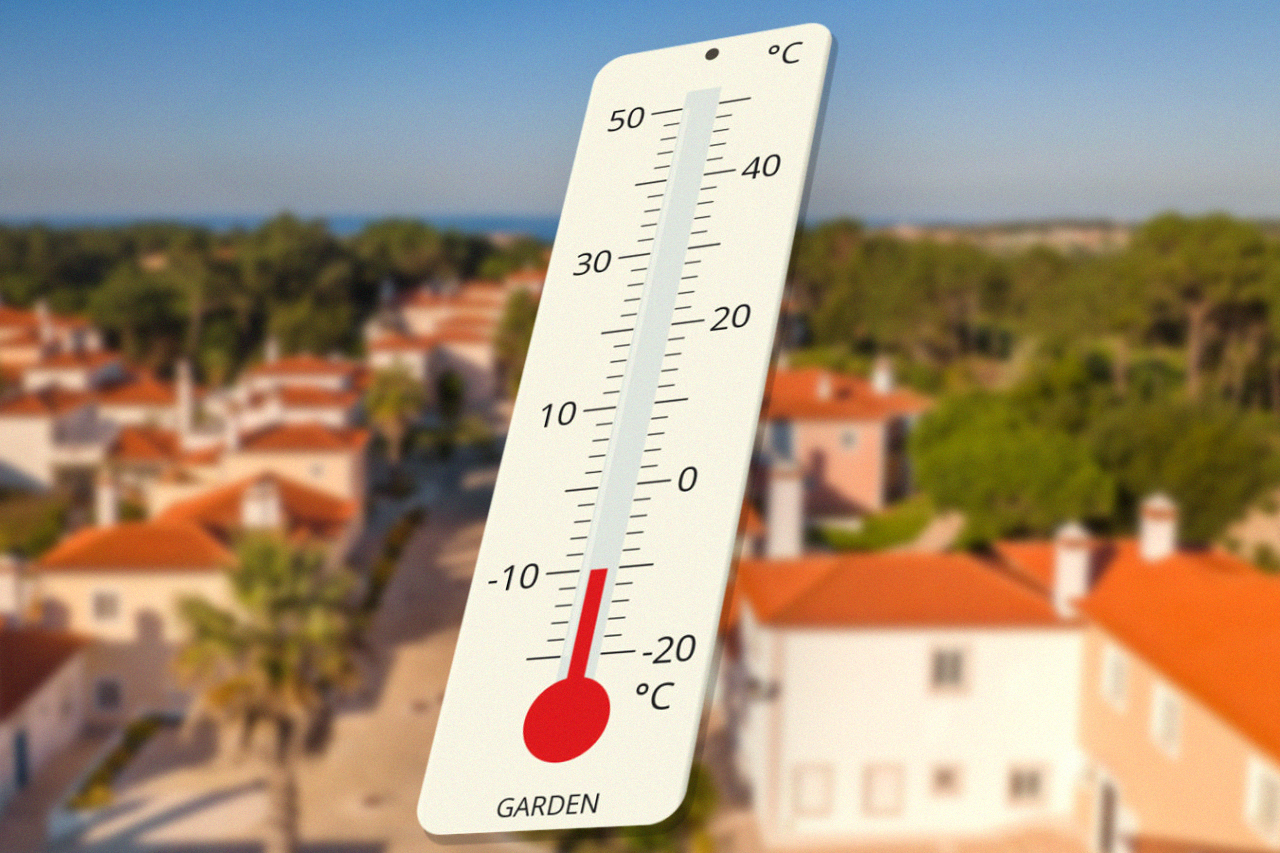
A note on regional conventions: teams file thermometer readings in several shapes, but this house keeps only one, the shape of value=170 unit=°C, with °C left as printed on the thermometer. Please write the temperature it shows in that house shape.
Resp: value=-10 unit=°C
